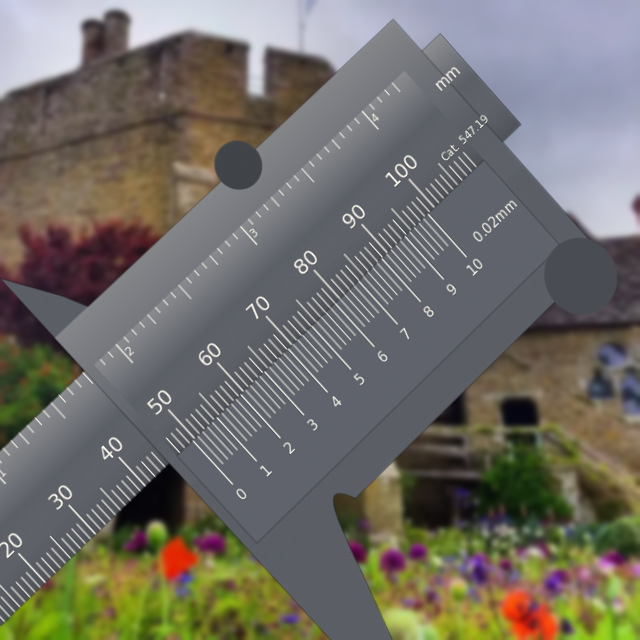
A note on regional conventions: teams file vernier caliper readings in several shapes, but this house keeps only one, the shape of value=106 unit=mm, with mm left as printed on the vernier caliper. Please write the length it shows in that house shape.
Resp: value=49.6 unit=mm
